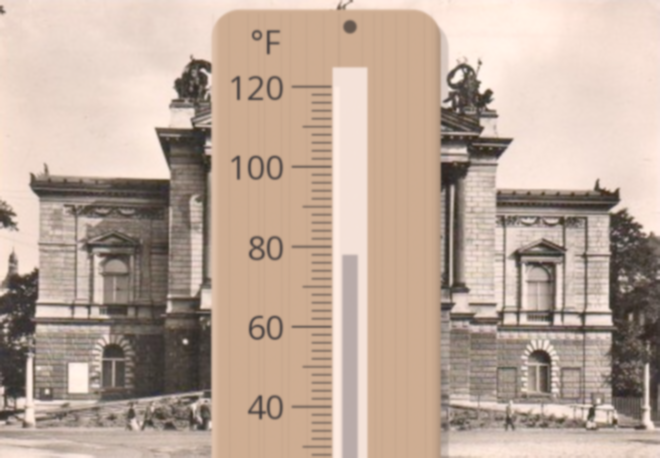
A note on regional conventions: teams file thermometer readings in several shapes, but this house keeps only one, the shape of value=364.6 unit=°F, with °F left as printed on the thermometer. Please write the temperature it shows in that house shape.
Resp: value=78 unit=°F
